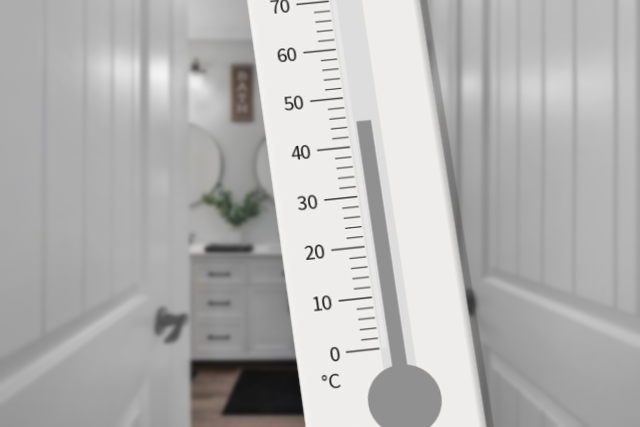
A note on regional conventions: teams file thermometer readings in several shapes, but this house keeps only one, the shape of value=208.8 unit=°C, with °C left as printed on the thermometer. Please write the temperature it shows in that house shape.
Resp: value=45 unit=°C
